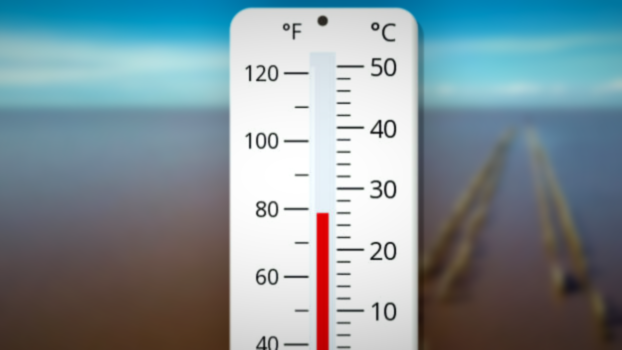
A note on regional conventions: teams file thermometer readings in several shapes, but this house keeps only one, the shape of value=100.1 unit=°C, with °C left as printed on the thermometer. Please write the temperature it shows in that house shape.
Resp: value=26 unit=°C
